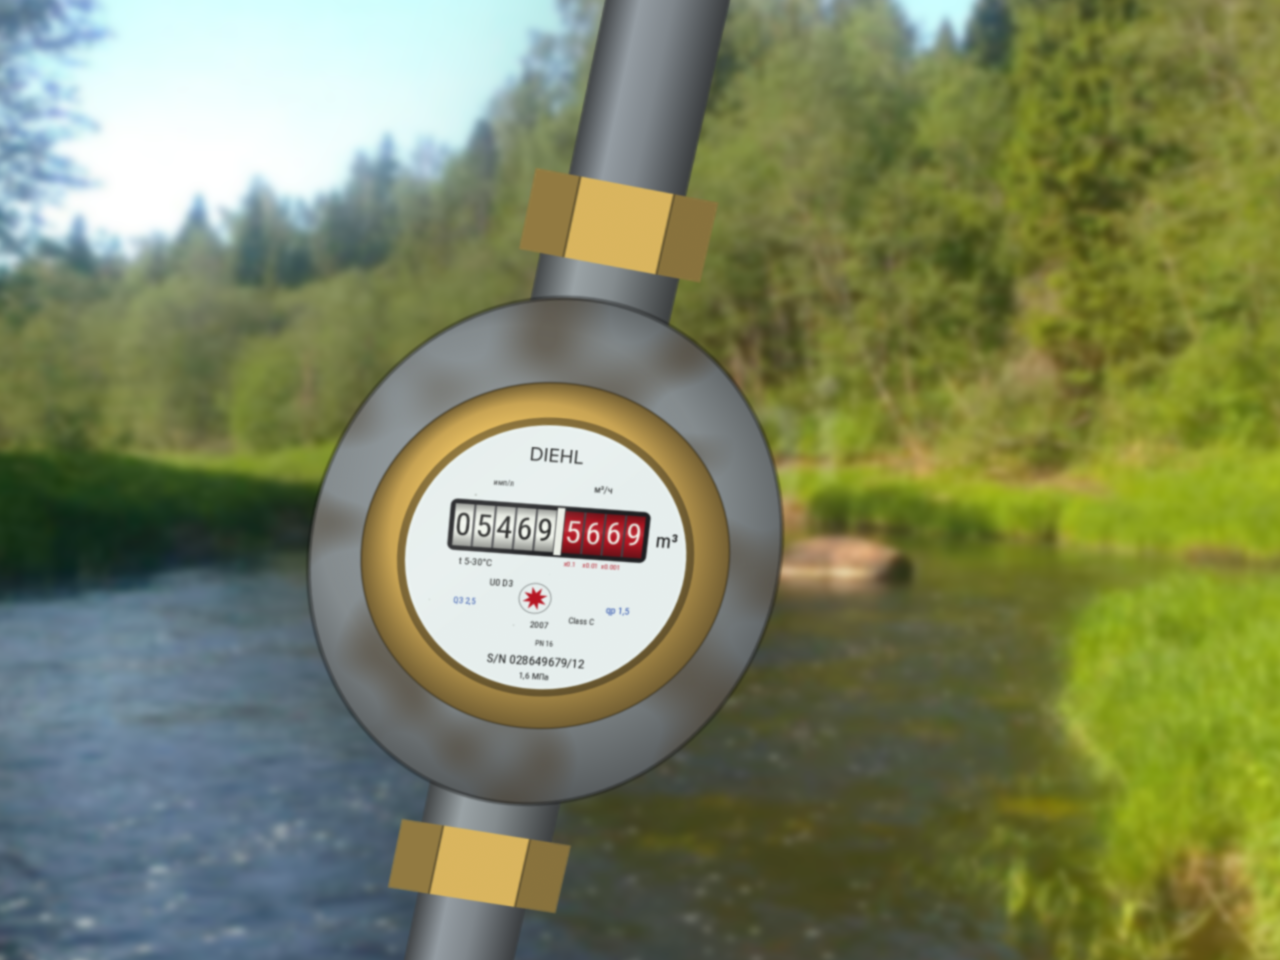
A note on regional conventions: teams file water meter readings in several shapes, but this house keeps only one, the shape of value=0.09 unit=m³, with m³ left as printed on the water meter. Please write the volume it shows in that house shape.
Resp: value=5469.5669 unit=m³
